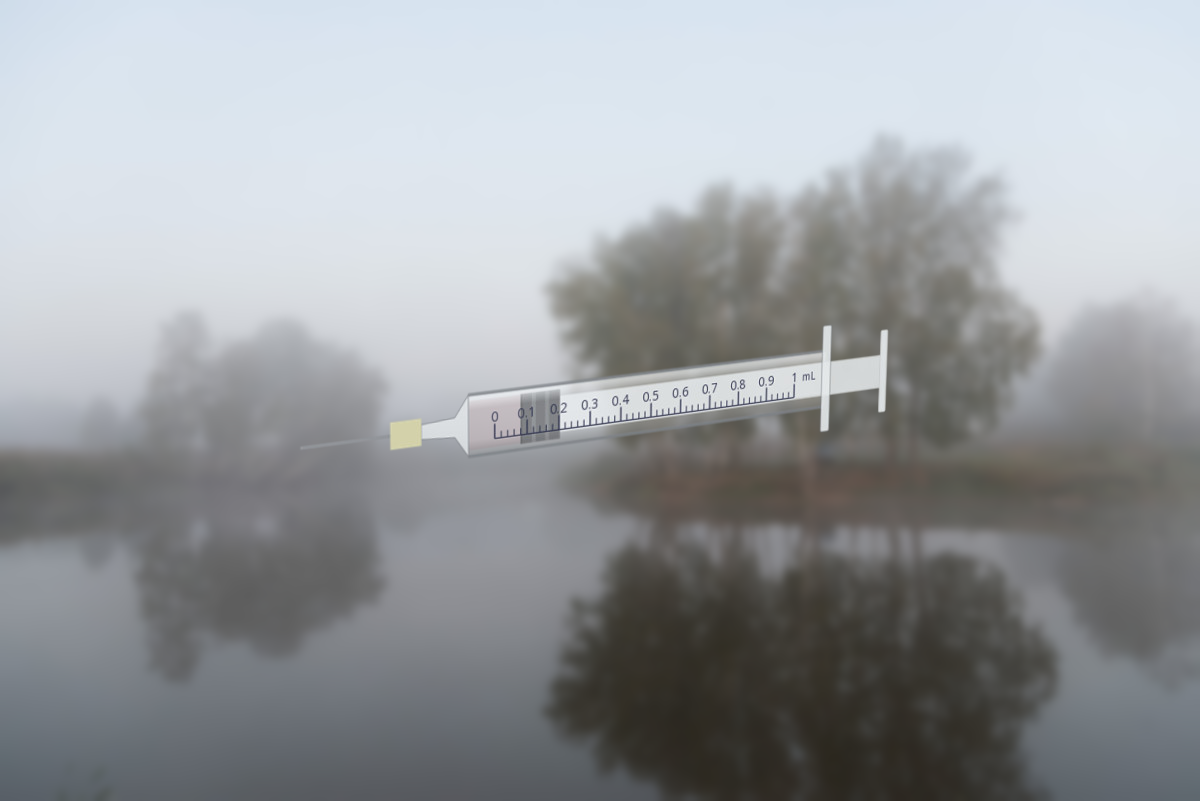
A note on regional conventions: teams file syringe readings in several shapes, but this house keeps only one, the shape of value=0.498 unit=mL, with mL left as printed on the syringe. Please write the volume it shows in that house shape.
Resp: value=0.08 unit=mL
